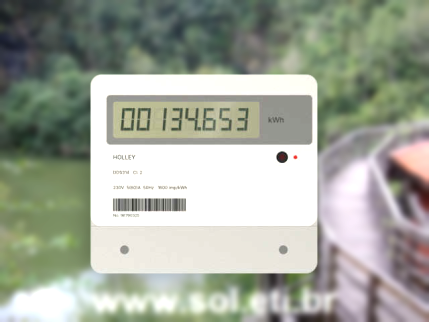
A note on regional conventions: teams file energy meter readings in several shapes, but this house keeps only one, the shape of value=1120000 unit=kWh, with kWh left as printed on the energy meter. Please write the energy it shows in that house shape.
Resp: value=134.653 unit=kWh
